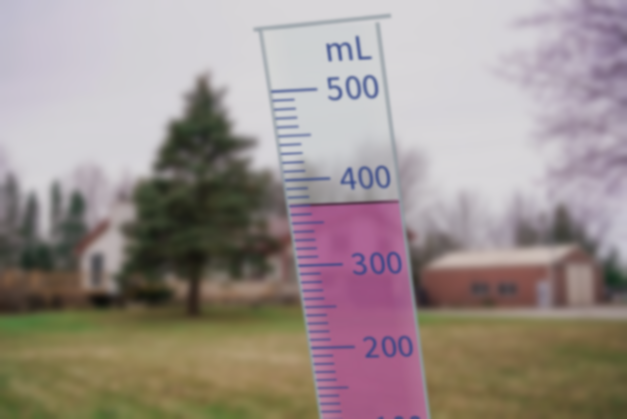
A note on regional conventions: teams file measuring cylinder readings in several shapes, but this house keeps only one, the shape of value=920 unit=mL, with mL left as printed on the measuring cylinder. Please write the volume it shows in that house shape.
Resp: value=370 unit=mL
